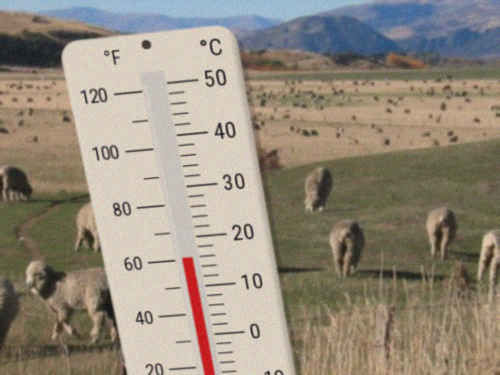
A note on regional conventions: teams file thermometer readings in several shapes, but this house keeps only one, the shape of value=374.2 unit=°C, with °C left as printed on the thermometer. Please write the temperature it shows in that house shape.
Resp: value=16 unit=°C
